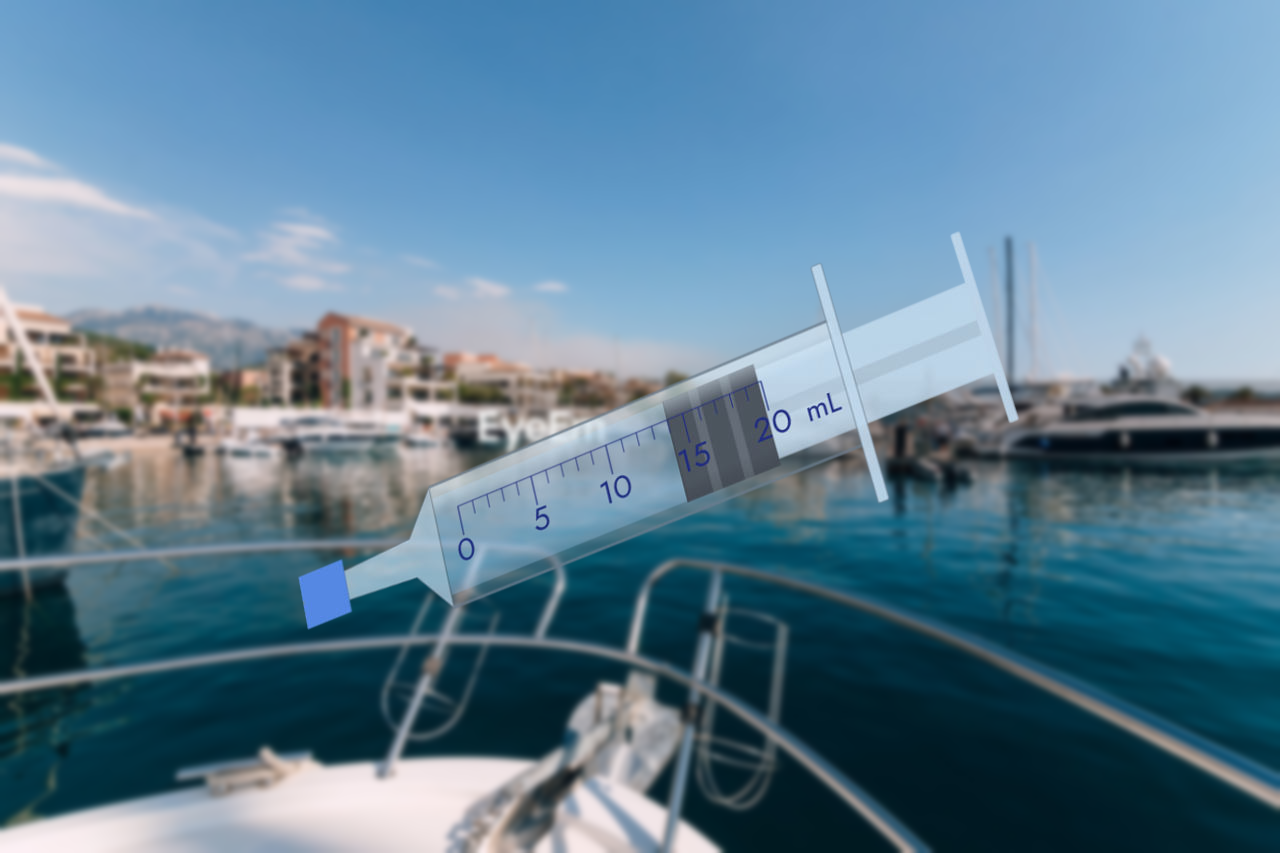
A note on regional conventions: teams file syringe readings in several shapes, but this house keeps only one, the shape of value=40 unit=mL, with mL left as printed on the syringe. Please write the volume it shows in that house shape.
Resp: value=14 unit=mL
